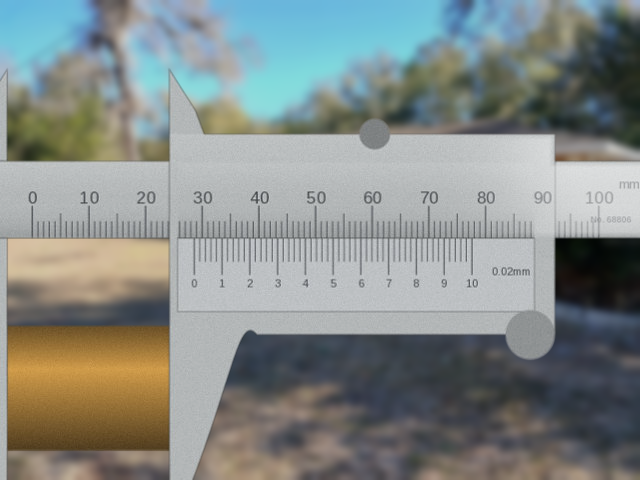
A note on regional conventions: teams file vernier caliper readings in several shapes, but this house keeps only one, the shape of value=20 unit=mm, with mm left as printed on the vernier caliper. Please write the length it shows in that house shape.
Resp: value=28.6 unit=mm
